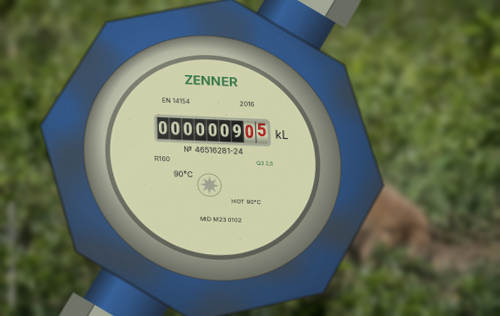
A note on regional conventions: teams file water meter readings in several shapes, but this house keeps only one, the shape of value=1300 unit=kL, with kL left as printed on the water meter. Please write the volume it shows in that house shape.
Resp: value=9.05 unit=kL
